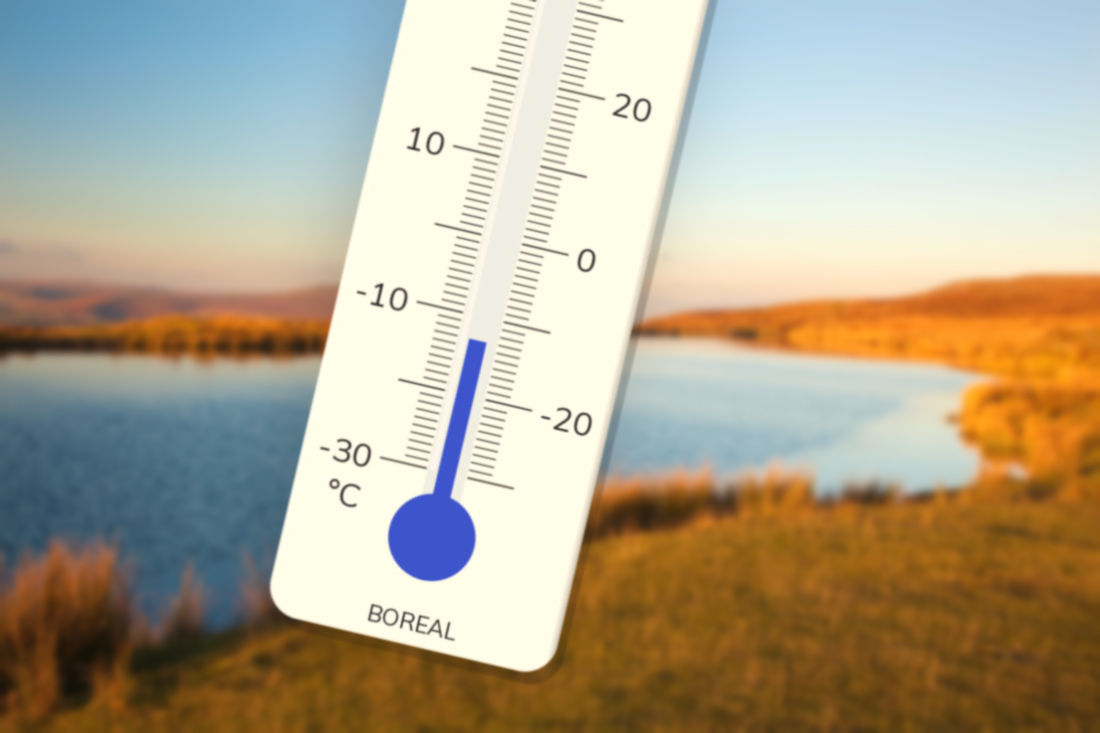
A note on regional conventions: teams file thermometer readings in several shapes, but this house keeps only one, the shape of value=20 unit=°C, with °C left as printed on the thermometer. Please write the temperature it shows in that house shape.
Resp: value=-13 unit=°C
